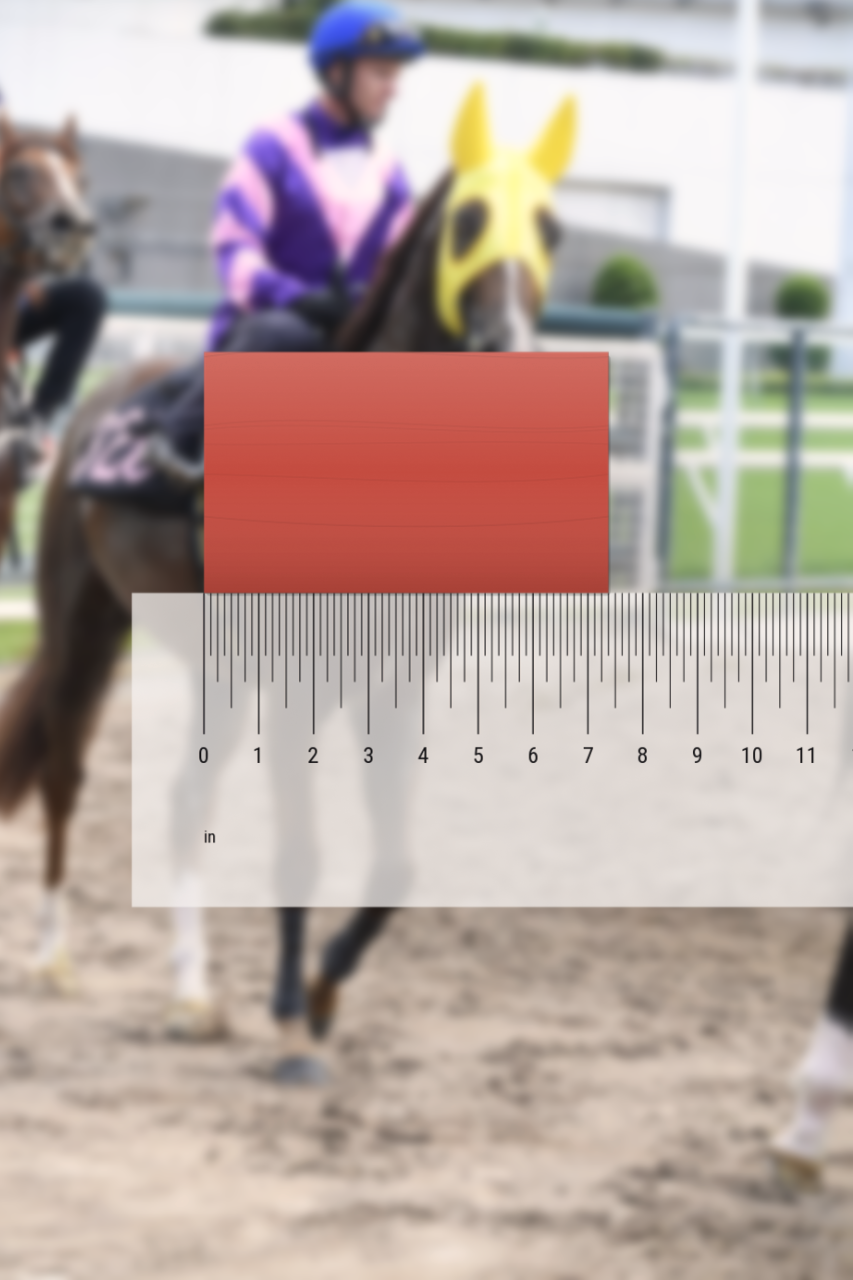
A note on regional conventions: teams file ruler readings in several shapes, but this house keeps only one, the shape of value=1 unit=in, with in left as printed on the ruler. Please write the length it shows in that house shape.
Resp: value=7.375 unit=in
